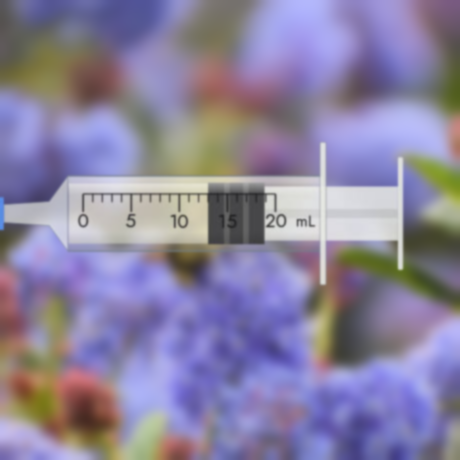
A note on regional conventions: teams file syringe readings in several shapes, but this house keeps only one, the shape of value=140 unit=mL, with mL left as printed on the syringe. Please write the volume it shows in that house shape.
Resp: value=13 unit=mL
